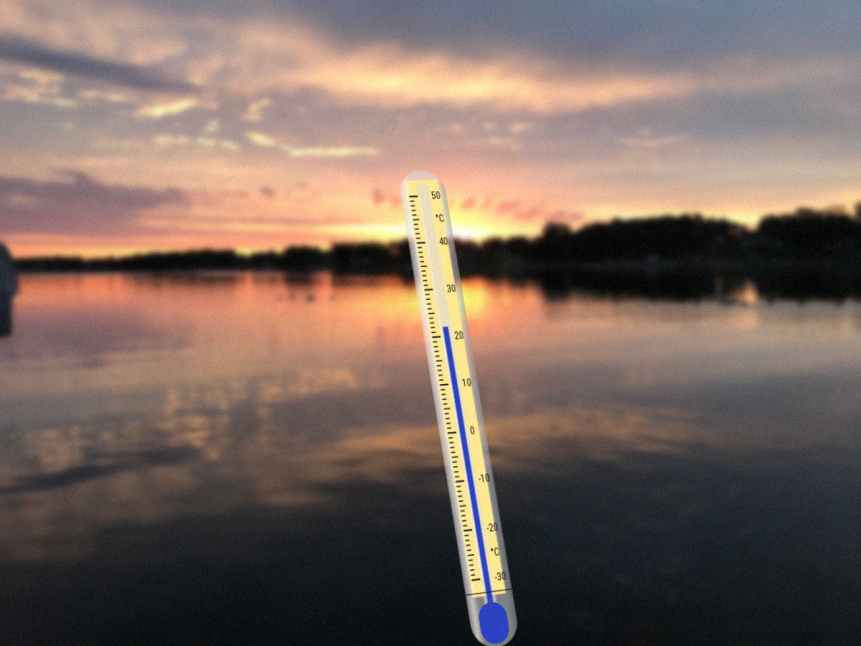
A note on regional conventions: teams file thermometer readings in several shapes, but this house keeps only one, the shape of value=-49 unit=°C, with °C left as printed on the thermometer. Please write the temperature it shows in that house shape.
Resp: value=22 unit=°C
